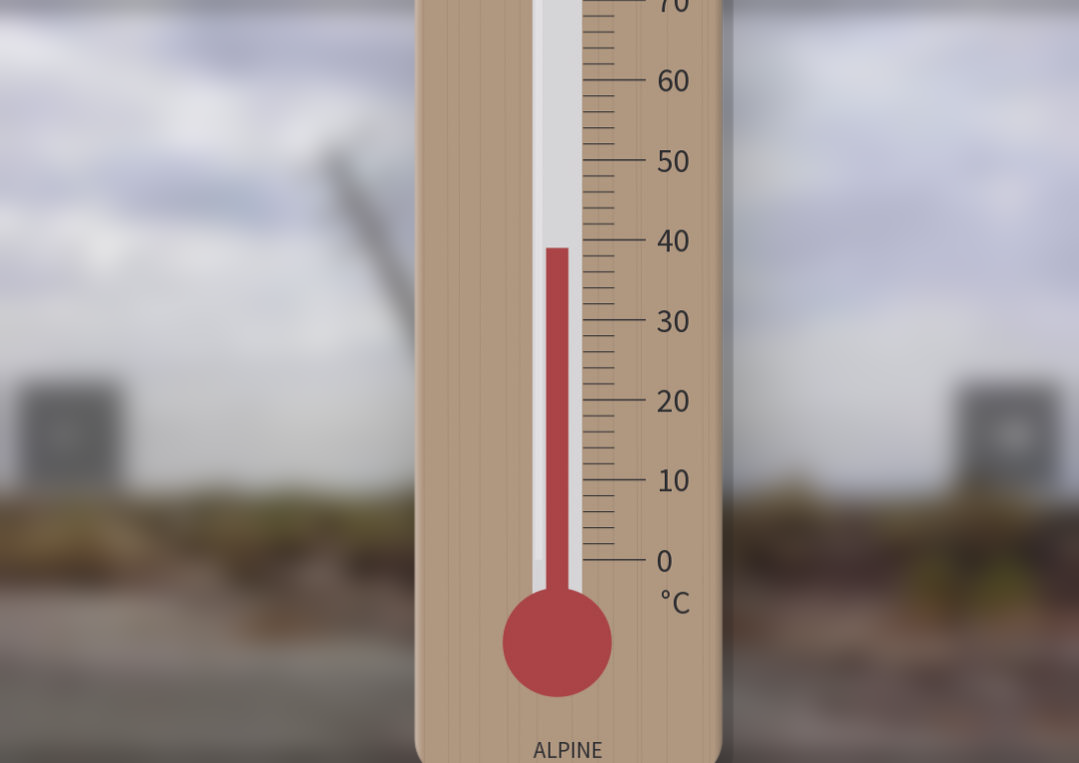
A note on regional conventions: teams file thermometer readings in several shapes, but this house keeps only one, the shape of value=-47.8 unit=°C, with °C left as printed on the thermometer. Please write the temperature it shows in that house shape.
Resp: value=39 unit=°C
